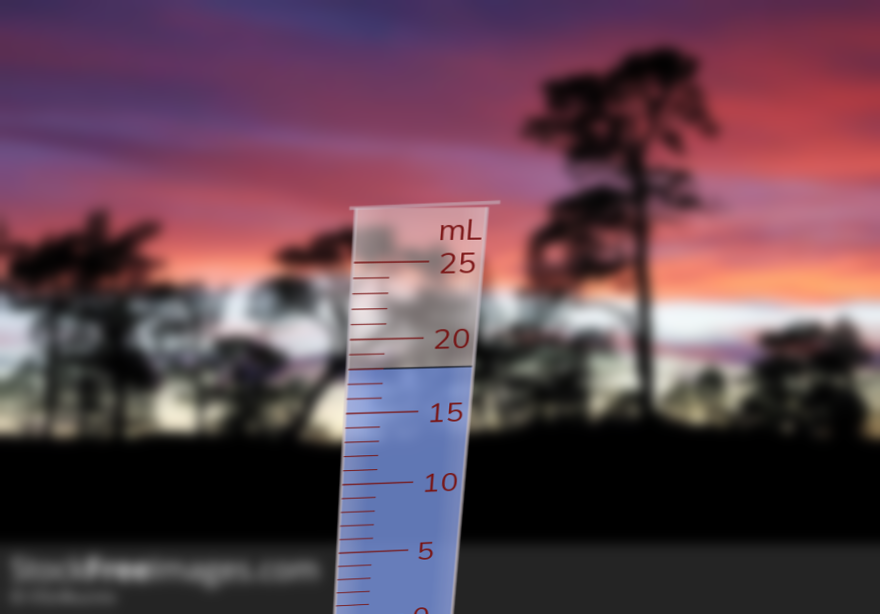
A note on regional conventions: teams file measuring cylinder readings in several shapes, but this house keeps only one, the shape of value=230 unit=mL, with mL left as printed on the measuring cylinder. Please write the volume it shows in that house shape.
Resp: value=18 unit=mL
